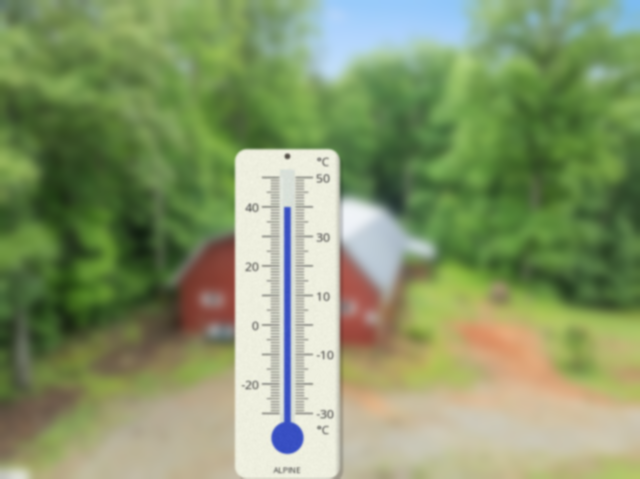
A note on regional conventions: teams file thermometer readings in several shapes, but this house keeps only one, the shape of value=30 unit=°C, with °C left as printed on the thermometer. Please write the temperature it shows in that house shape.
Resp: value=40 unit=°C
